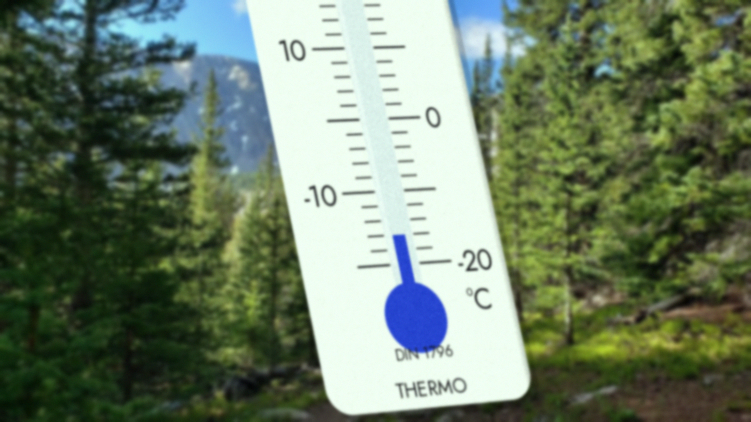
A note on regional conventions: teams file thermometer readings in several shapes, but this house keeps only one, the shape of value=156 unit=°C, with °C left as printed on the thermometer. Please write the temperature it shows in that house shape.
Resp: value=-16 unit=°C
